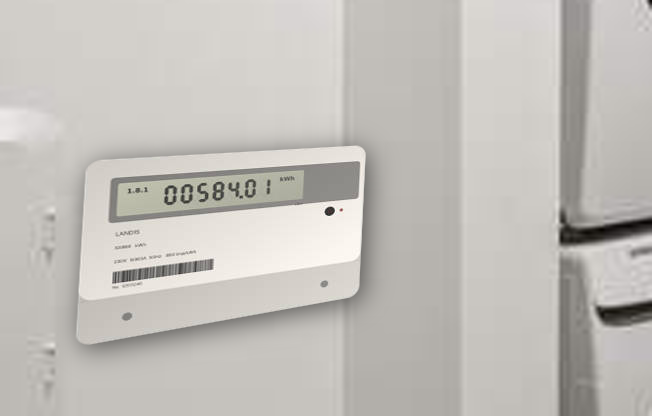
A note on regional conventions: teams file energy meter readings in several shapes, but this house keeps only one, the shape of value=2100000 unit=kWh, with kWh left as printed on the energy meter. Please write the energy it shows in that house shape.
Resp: value=584.01 unit=kWh
